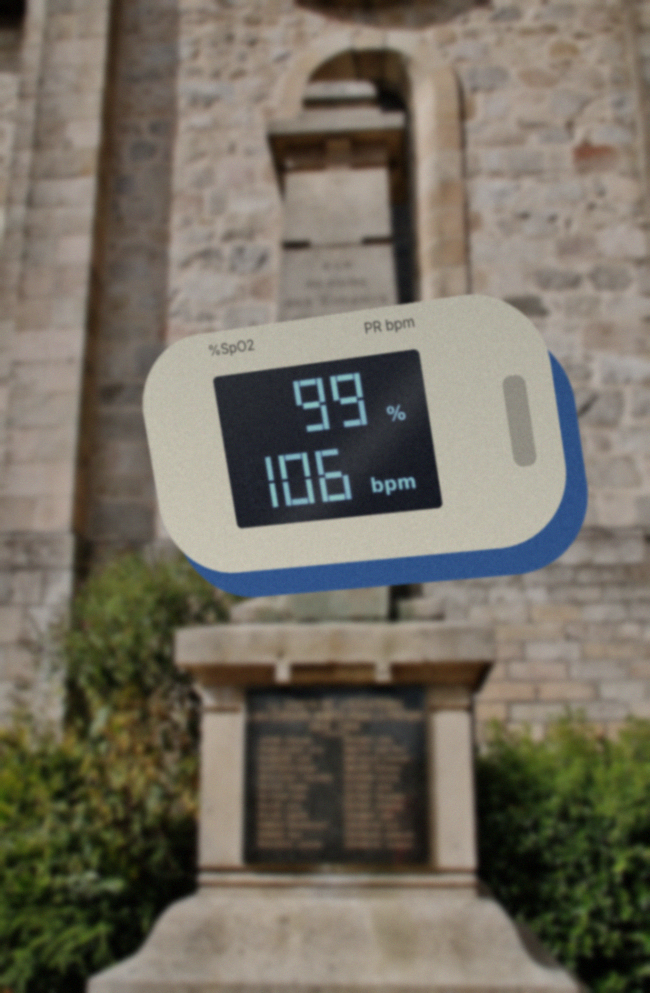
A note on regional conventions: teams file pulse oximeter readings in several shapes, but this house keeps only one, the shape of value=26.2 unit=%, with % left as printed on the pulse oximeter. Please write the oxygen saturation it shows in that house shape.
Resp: value=99 unit=%
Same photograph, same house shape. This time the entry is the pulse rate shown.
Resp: value=106 unit=bpm
